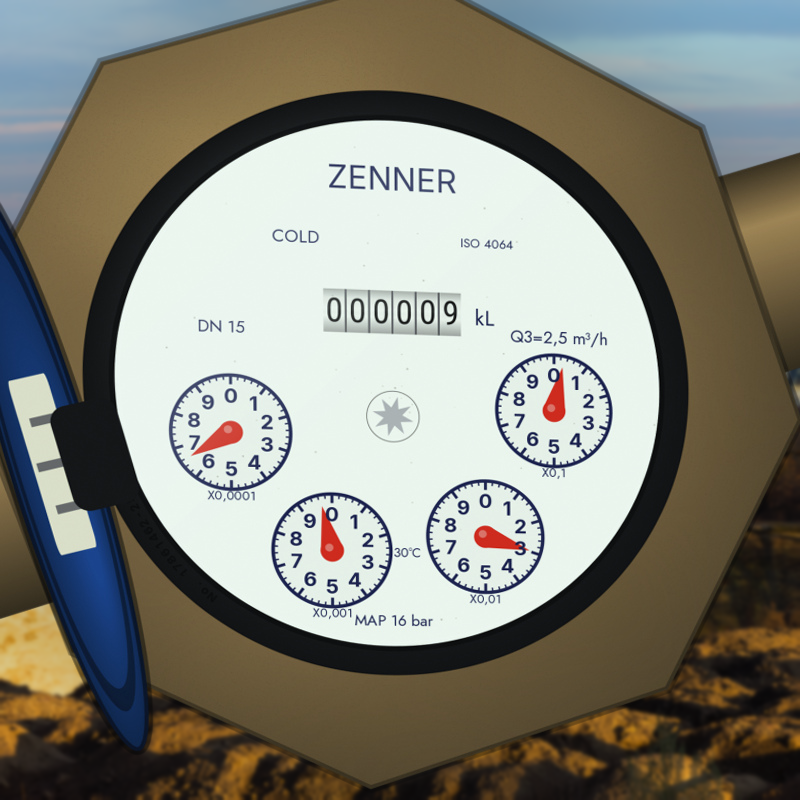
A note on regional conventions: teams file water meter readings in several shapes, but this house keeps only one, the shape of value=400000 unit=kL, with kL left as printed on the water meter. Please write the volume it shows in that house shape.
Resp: value=9.0296 unit=kL
